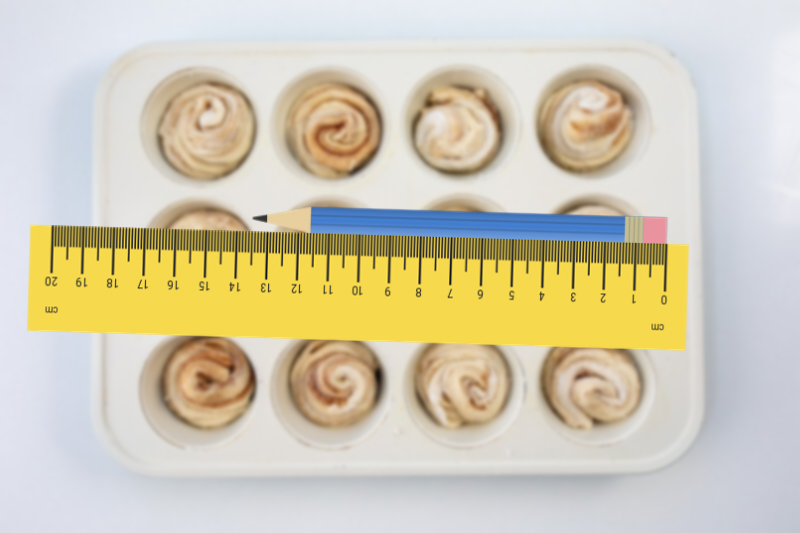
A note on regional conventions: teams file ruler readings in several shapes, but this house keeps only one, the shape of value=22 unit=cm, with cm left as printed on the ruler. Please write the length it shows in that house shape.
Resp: value=13.5 unit=cm
